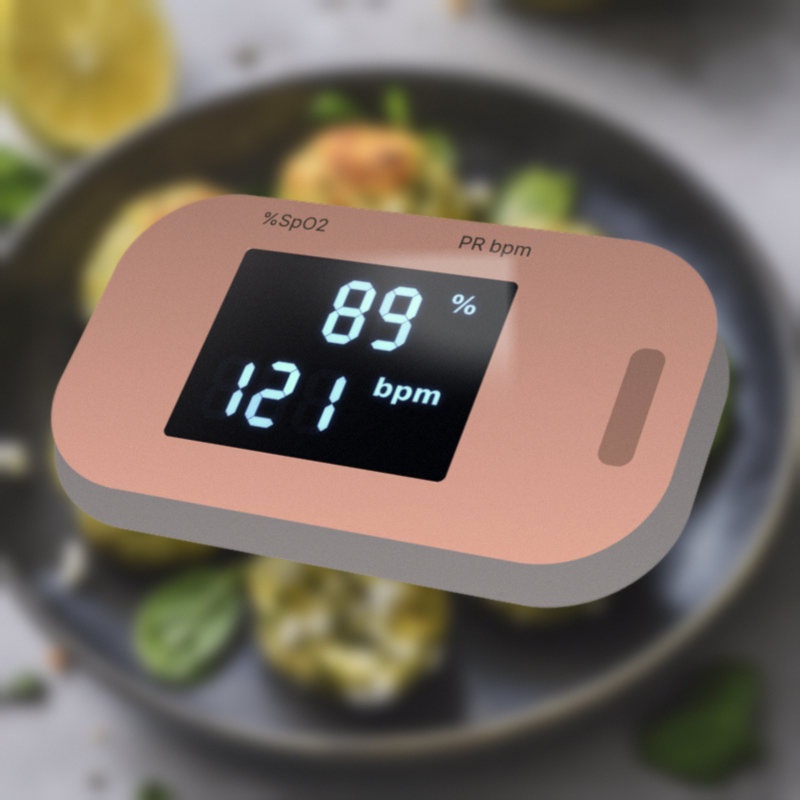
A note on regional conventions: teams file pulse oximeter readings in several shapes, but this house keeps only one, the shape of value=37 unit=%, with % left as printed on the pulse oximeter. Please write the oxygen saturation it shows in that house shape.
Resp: value=89 unit=%
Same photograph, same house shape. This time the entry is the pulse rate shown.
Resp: value=121 unit=bpm
